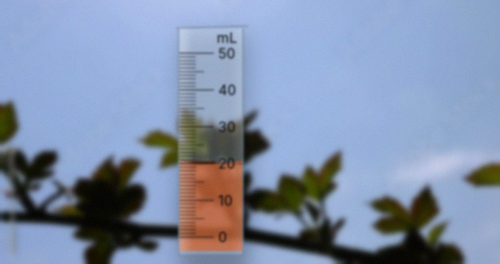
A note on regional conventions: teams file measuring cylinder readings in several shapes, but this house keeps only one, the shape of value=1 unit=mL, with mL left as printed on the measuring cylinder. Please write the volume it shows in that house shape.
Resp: value=20 unit=mL
